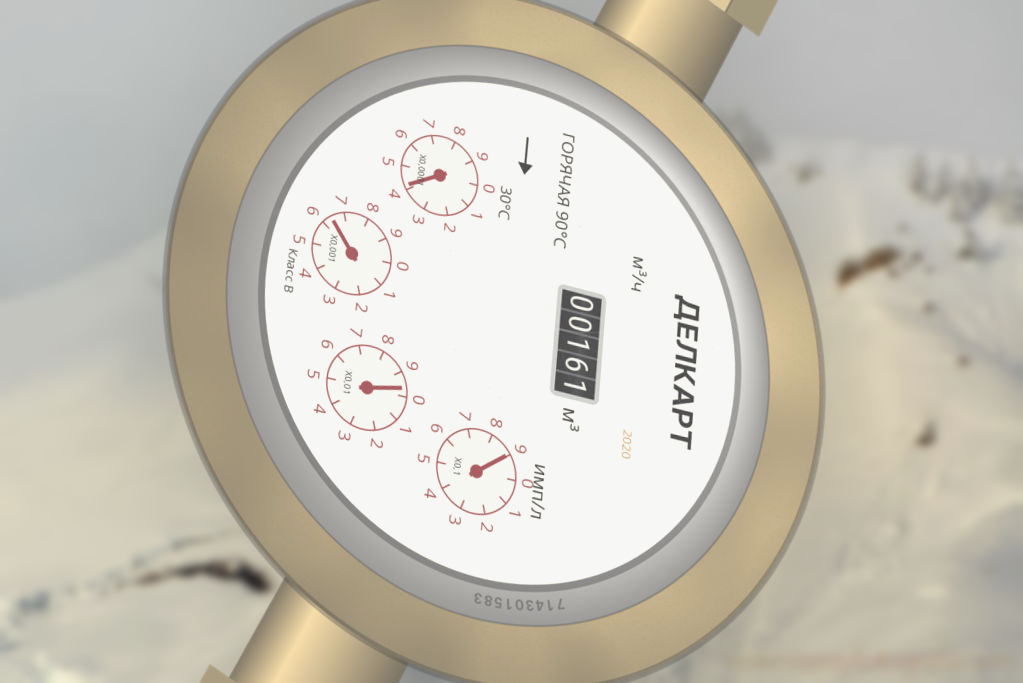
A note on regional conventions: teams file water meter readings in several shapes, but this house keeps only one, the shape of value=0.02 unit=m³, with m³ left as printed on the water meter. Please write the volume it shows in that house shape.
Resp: value=161.8964 unit=m³
